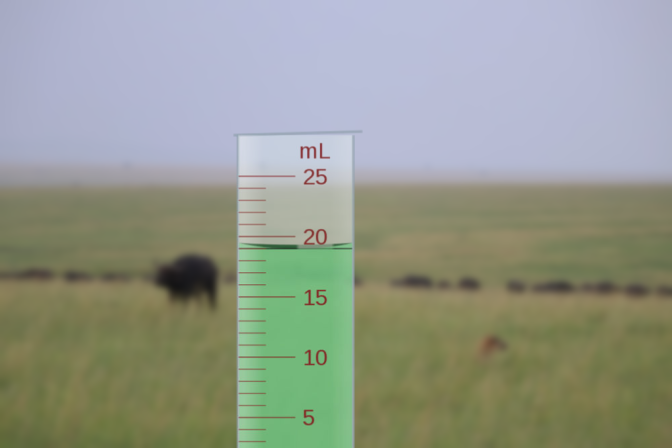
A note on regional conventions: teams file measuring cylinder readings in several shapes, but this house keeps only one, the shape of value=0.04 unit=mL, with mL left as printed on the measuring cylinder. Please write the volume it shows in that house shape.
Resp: value=19 unit=mL
